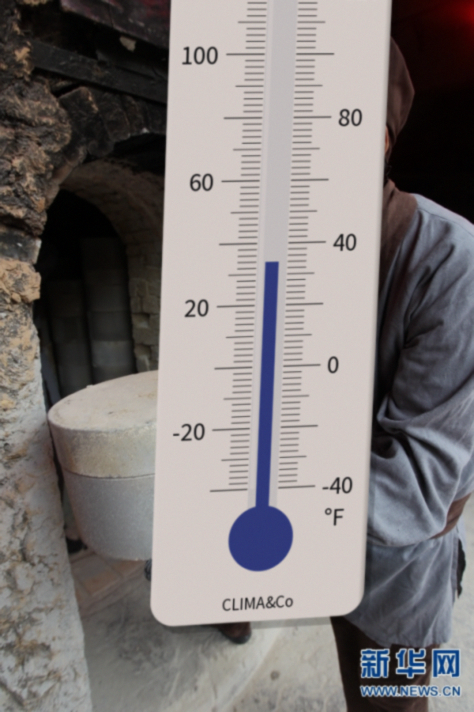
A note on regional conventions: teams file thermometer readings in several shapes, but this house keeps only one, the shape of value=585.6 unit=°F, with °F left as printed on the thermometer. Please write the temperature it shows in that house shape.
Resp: value=34 unit=°F
